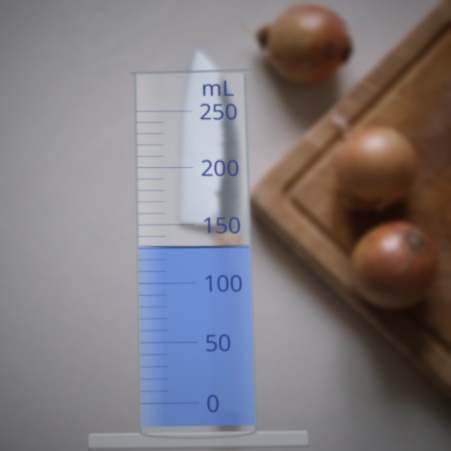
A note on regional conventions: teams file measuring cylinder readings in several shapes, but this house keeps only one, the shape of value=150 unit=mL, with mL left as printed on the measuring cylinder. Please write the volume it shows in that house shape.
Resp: value=130 unit=mL
